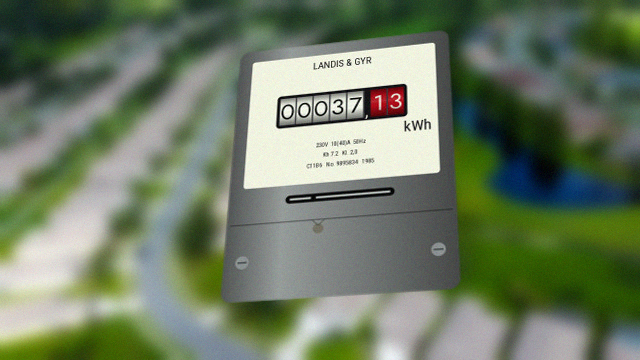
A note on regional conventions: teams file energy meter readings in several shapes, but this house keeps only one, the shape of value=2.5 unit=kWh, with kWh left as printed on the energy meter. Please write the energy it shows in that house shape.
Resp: value=37.13 unit=kWh
